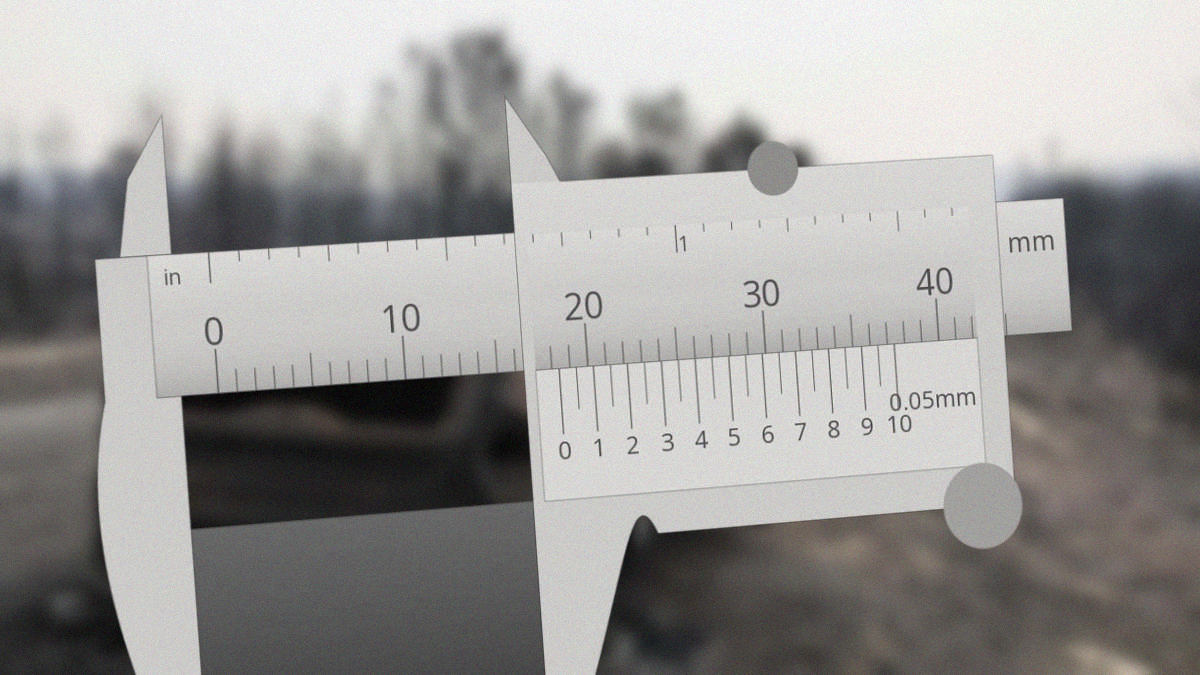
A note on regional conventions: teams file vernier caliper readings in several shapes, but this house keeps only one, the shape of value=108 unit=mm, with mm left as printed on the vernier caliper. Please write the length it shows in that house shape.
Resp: value=18.4 unit=mm
